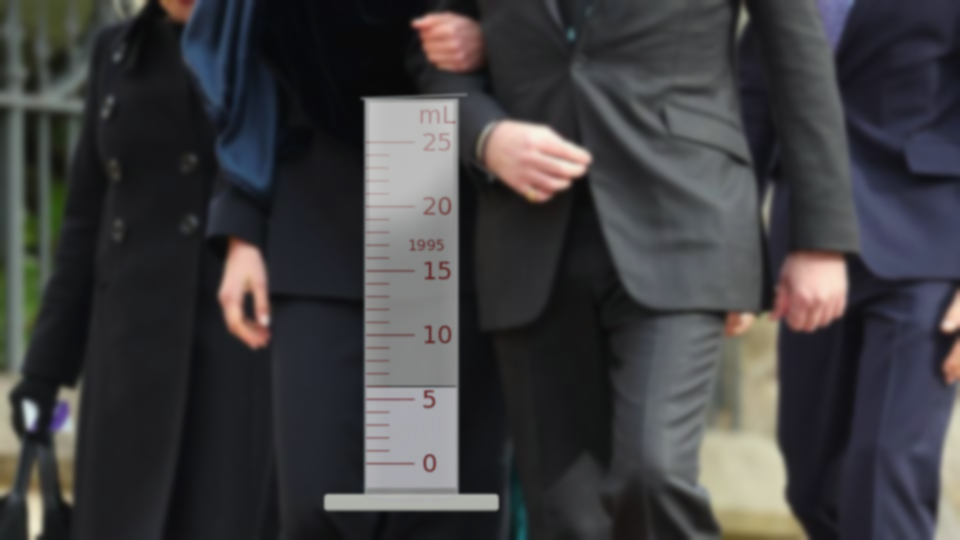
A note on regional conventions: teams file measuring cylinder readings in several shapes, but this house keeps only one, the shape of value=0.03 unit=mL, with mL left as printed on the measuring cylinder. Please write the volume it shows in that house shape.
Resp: value=6 unit=mL
